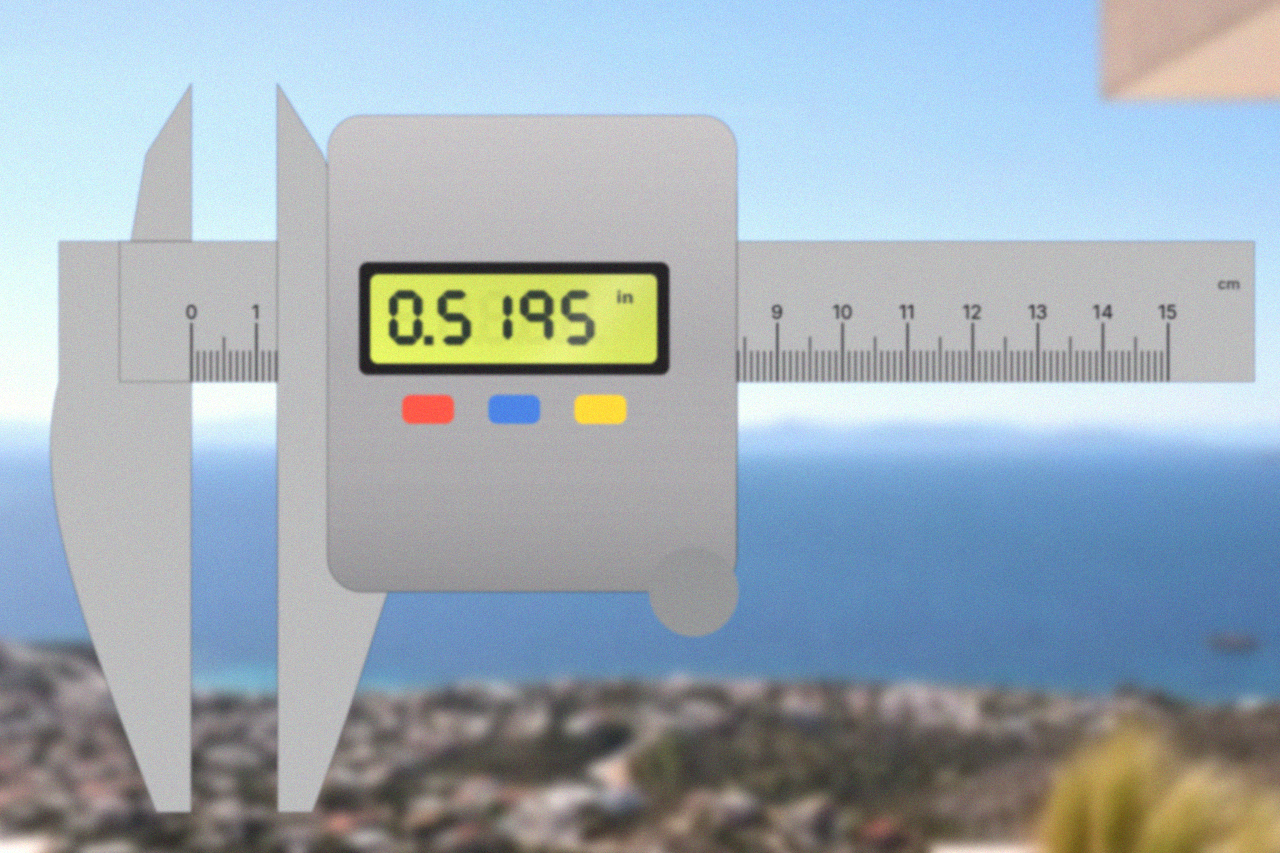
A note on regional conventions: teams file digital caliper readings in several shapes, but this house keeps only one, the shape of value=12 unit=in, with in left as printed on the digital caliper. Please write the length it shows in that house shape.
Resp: value=0.5195 unit=in
